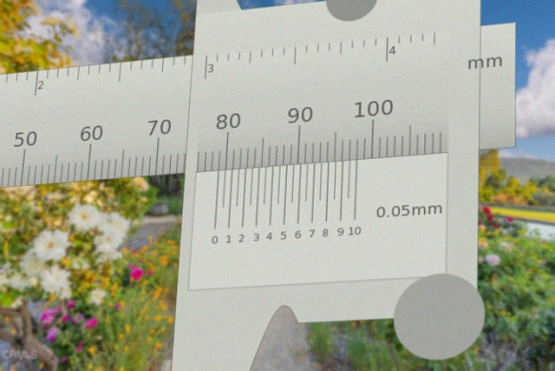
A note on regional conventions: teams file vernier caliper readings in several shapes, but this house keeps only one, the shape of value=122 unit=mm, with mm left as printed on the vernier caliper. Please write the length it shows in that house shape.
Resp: value=79.0 unit=mm
